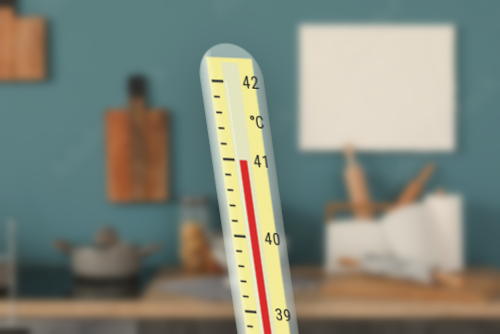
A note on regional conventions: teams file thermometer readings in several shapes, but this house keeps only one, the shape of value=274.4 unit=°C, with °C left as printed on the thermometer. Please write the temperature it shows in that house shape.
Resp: value=41 unit=°C
